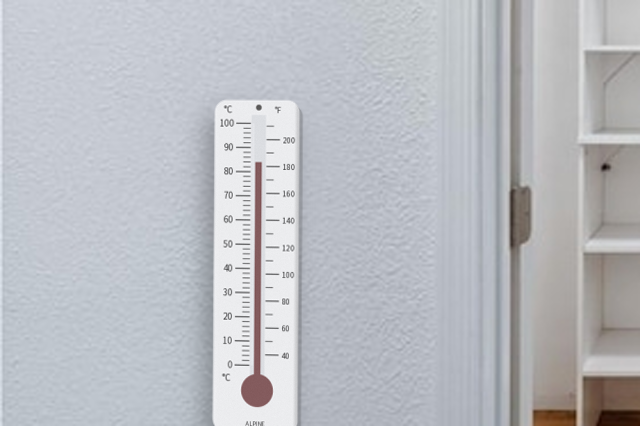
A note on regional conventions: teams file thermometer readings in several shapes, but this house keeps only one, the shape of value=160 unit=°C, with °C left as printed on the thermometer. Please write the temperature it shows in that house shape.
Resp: value=84 unit=°C
